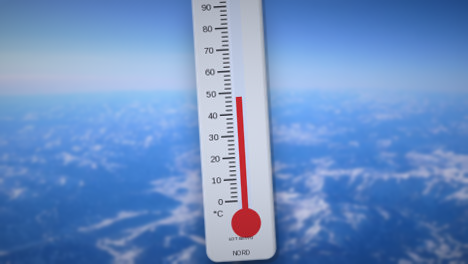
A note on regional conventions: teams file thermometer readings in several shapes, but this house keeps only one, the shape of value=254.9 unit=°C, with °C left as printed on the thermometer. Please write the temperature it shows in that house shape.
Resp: value=48 unit=°C
